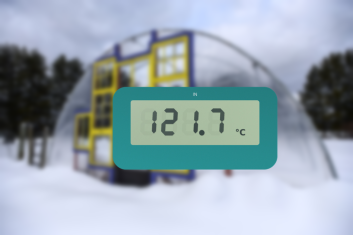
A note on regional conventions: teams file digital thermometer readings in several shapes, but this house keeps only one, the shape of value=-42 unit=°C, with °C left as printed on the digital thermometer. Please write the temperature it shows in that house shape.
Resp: value=121.7 unit=°C
